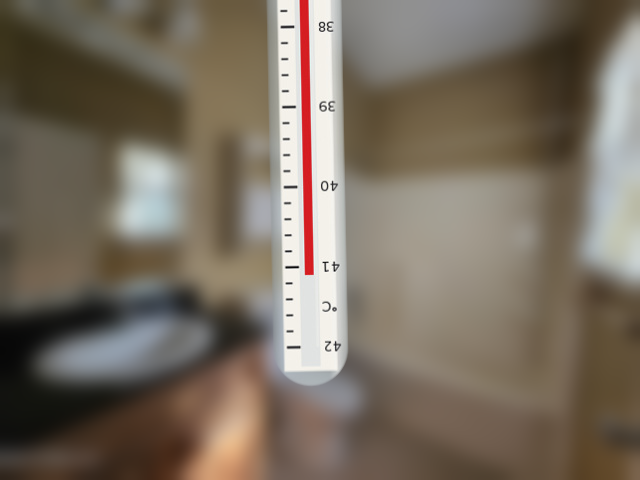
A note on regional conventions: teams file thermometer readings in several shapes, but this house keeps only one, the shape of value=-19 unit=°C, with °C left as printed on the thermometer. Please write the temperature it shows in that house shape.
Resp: value=41.1 unit=°C
